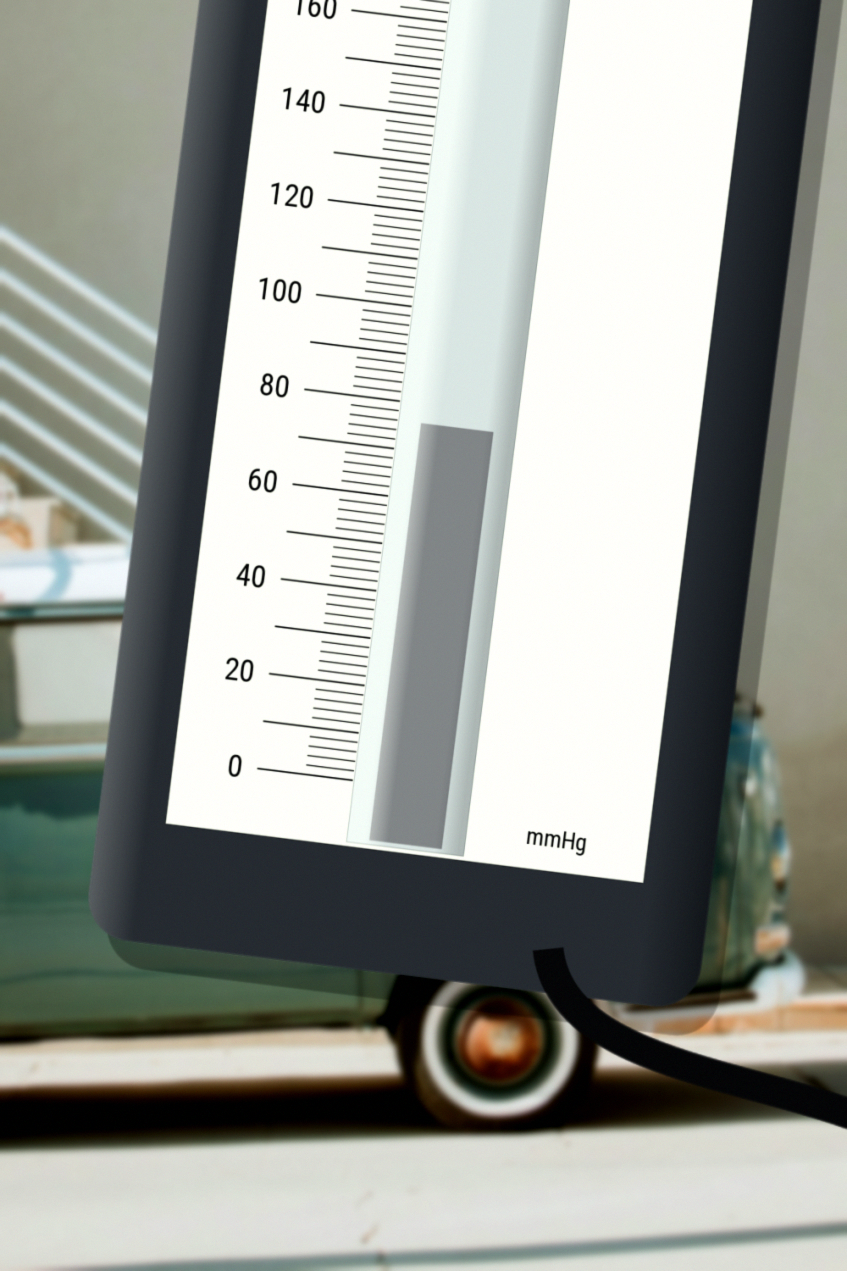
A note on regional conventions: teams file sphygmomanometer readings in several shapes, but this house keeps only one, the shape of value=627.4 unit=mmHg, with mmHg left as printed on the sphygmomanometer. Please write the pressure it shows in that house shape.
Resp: value=76 unit=mmHg
